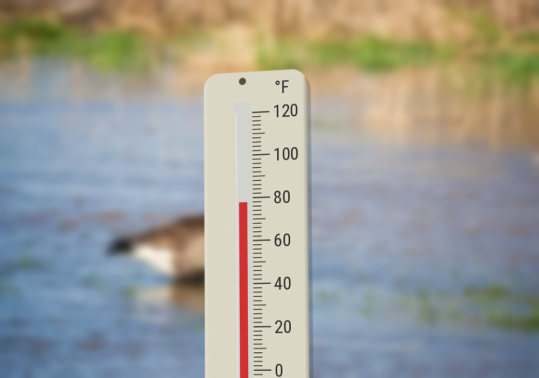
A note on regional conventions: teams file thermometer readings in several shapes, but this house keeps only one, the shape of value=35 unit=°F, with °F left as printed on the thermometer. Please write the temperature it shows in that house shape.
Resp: value=78 unit=°F
